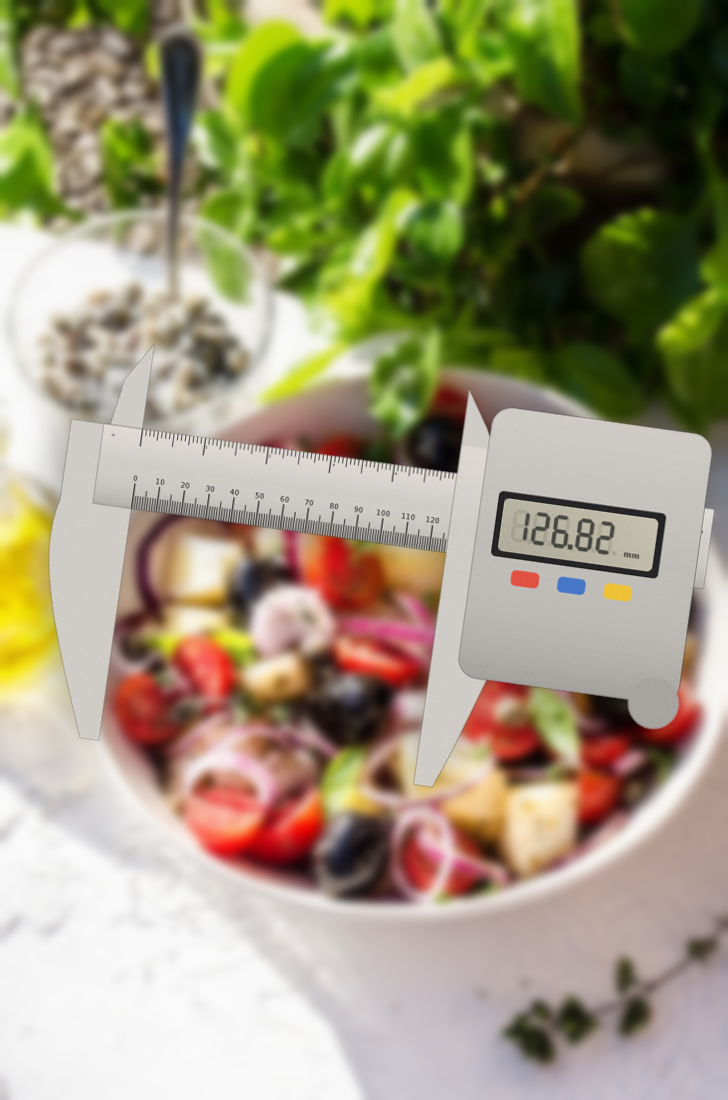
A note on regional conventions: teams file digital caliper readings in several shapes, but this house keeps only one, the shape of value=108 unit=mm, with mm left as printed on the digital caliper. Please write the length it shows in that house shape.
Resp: value=126.82 unit=mm
